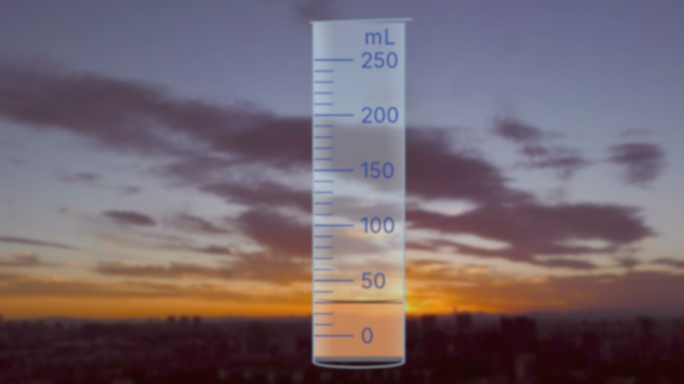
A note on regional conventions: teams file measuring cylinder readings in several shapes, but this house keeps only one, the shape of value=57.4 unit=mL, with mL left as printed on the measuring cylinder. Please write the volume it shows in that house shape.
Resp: value=30 unit=mL
